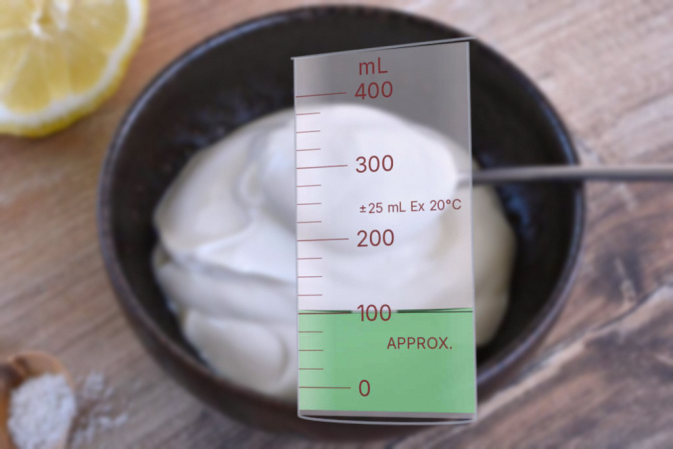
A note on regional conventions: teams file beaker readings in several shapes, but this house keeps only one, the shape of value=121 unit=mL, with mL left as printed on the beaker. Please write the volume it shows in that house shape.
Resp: value=100 unit=mL
